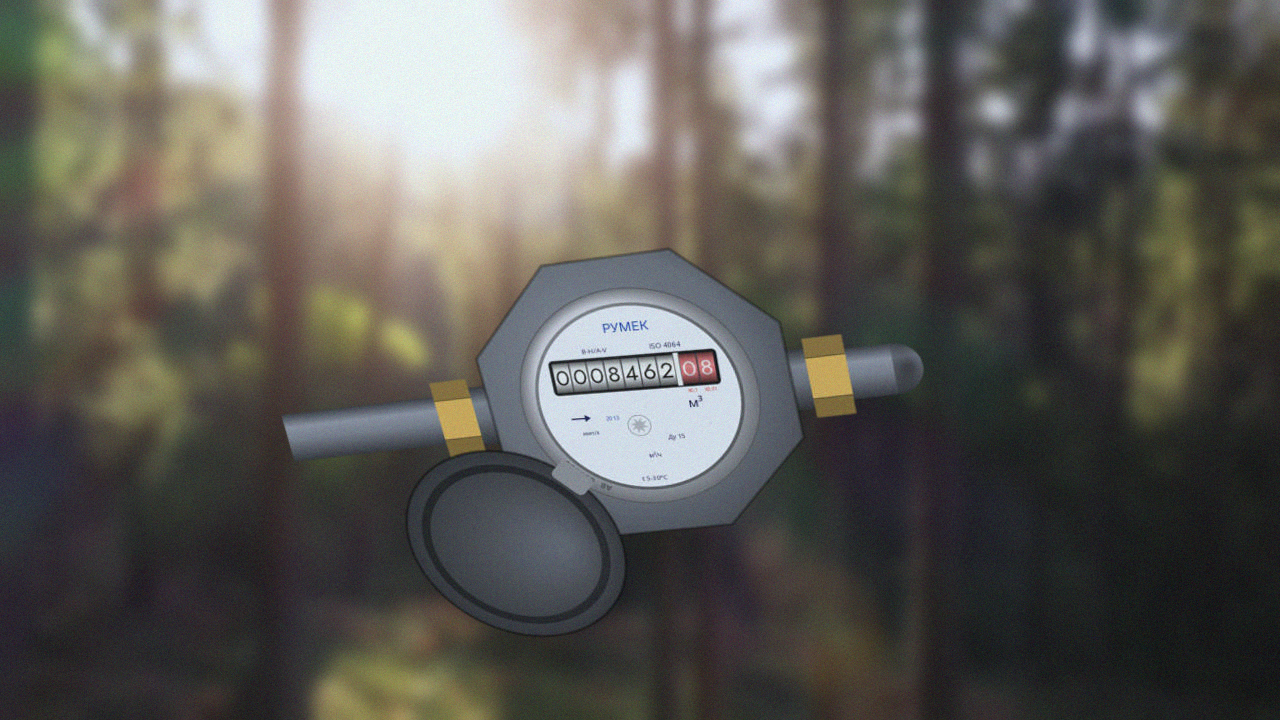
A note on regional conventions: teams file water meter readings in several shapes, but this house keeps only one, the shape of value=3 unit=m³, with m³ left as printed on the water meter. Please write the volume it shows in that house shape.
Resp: value=8462.08 unit=m³
